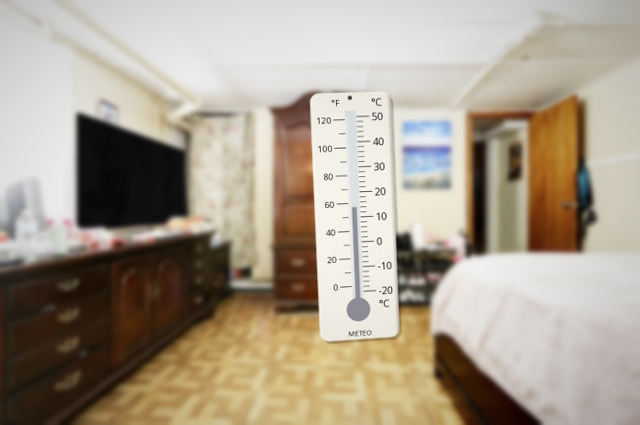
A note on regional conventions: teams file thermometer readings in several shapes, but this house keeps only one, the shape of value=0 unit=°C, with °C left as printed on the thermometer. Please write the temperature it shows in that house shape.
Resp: value=14 unit=°C
